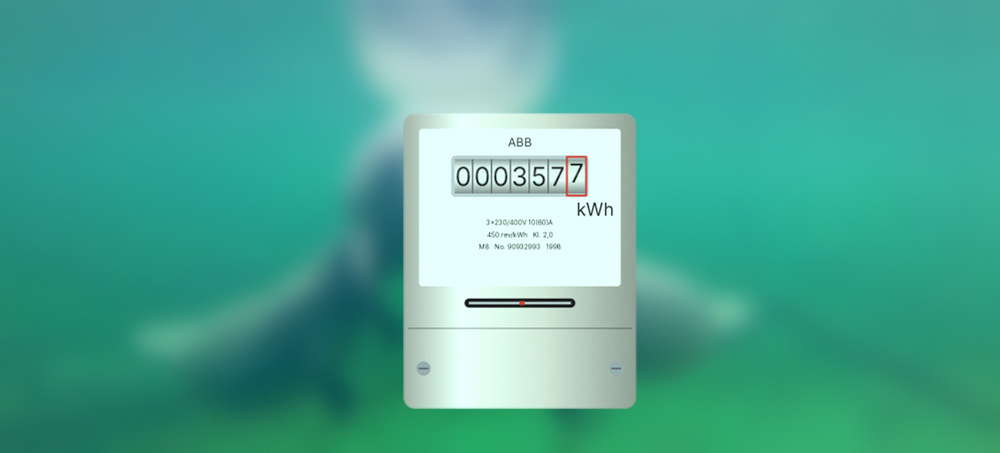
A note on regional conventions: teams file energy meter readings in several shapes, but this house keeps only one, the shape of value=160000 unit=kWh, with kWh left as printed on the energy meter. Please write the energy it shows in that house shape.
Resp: value=357.7 unit=kWh
